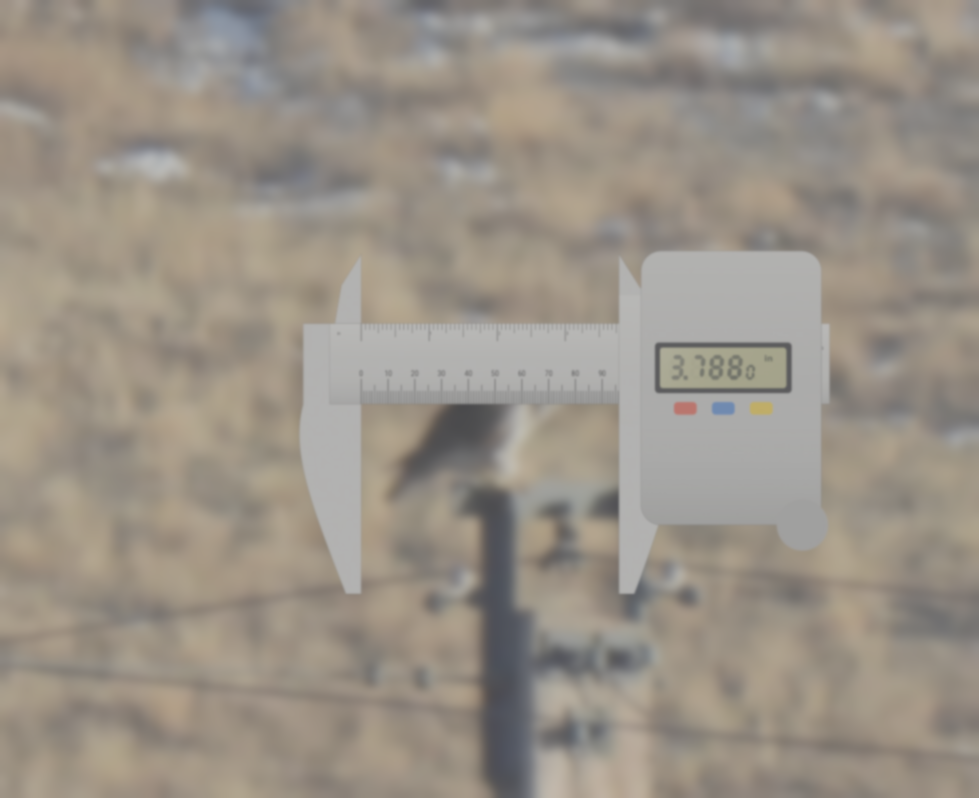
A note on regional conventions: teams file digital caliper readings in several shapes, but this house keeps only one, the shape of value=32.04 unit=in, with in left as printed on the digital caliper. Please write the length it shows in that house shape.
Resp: value=3.7880 unit=in
